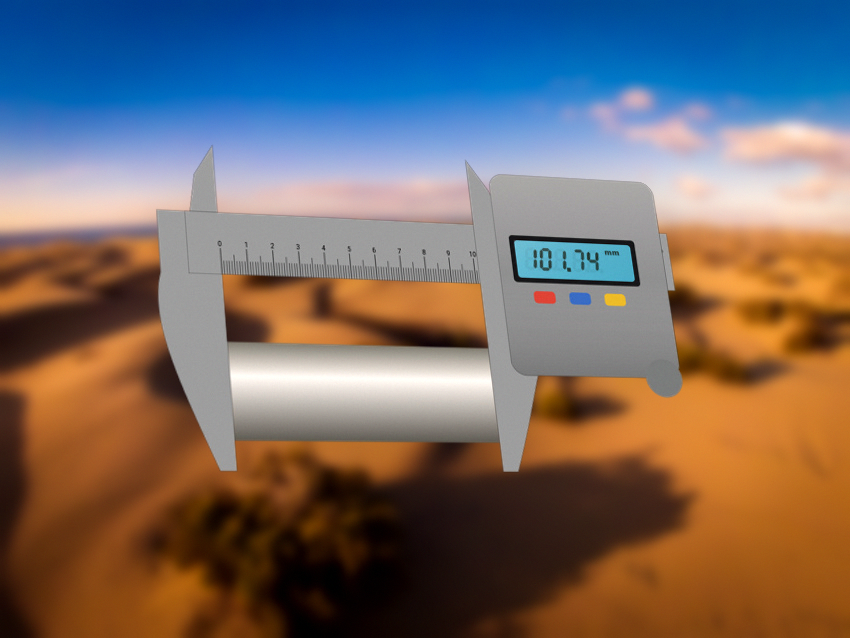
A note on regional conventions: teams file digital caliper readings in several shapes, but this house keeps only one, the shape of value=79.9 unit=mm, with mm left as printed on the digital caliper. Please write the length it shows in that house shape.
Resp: value=101.74 unit=mm
